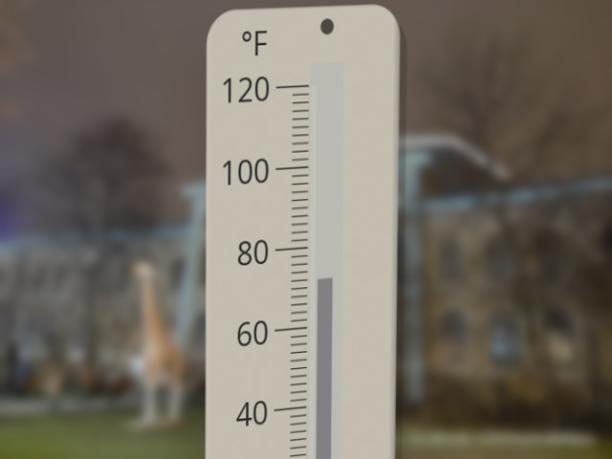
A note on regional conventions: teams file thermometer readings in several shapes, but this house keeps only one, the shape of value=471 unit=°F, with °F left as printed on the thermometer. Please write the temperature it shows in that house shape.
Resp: value=72 unit=°F
